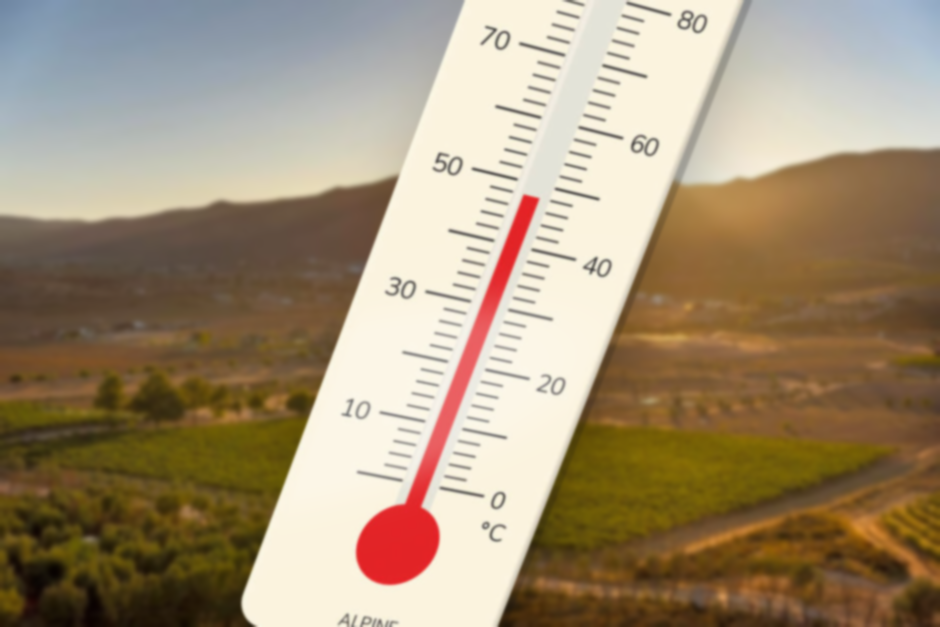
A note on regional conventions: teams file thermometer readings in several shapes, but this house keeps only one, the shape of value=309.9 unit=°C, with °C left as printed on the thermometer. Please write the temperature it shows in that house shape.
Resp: value=48 unit=°C
